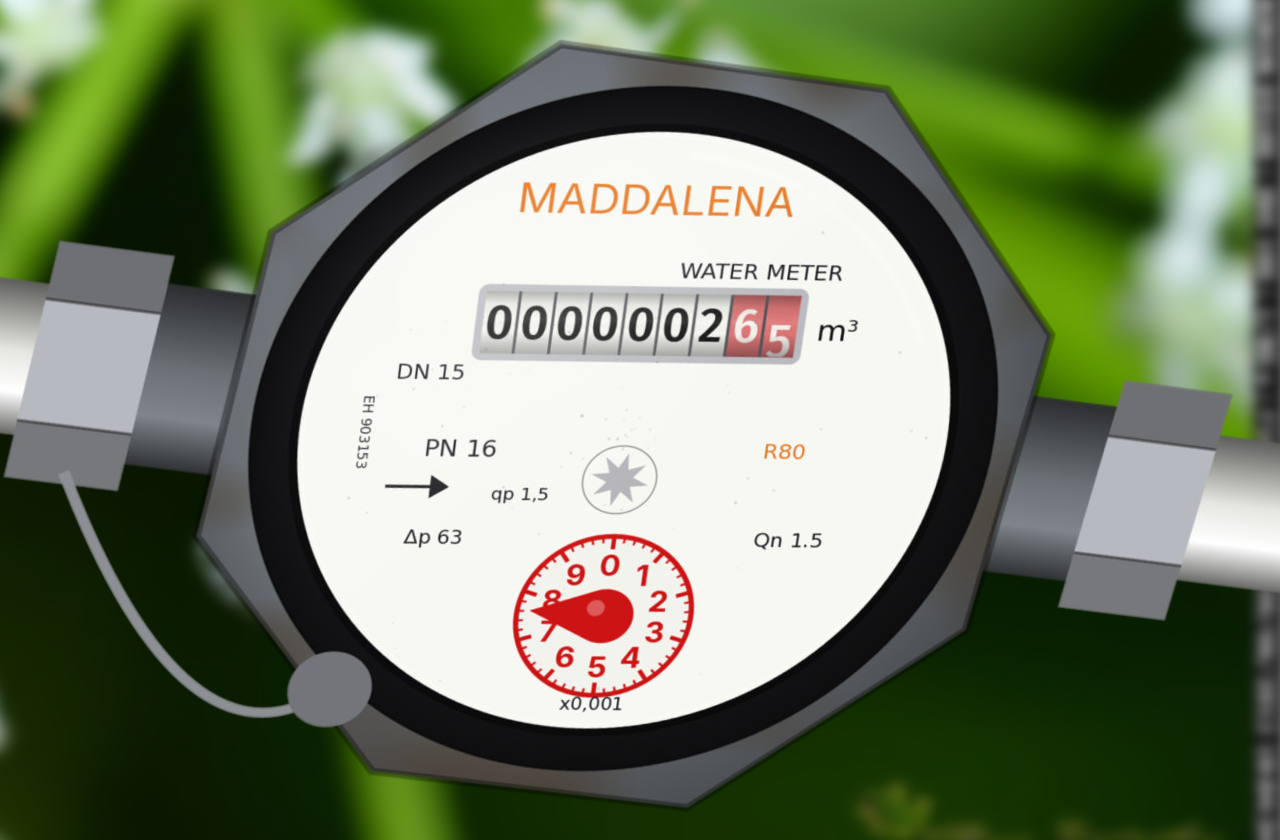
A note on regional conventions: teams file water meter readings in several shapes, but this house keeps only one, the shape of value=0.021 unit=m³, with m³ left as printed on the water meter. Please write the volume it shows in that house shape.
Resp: value=2.647 unit=m³
